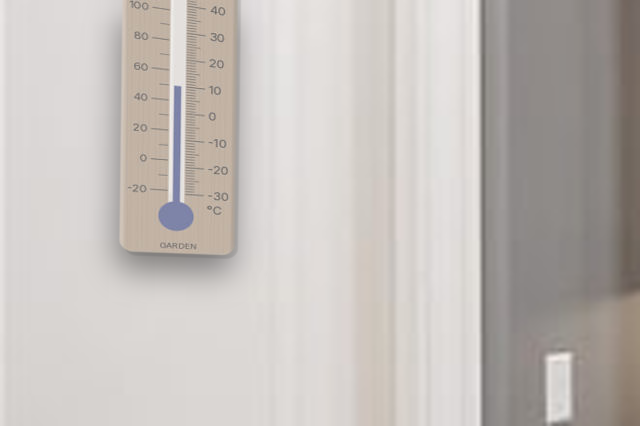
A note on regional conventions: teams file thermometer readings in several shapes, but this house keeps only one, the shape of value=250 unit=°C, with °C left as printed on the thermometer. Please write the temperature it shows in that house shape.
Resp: value=10 unit=°C
